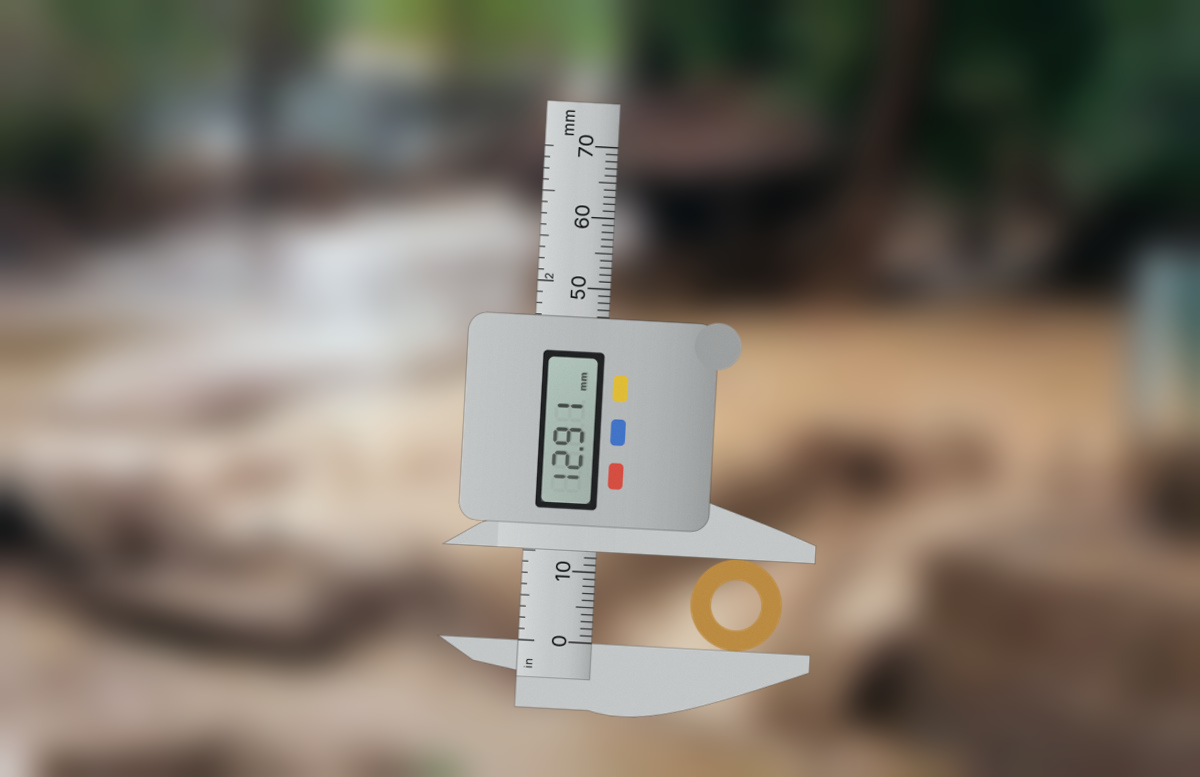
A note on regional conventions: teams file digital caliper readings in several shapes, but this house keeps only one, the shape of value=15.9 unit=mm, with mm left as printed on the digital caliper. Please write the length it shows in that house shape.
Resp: value=12.91 unit=mm
